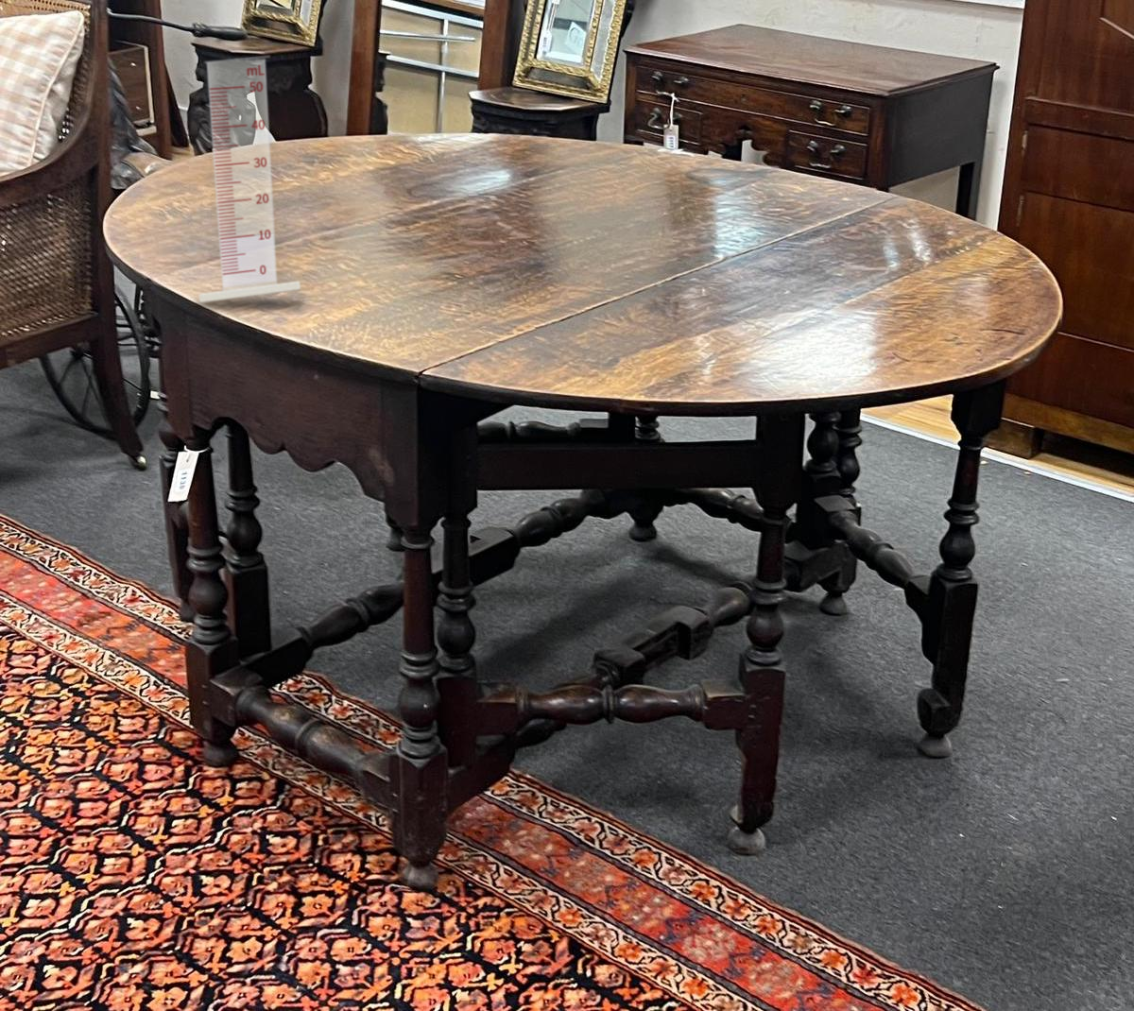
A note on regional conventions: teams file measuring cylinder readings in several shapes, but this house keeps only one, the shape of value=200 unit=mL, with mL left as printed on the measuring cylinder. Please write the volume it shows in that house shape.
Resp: value=10 unit=mL
